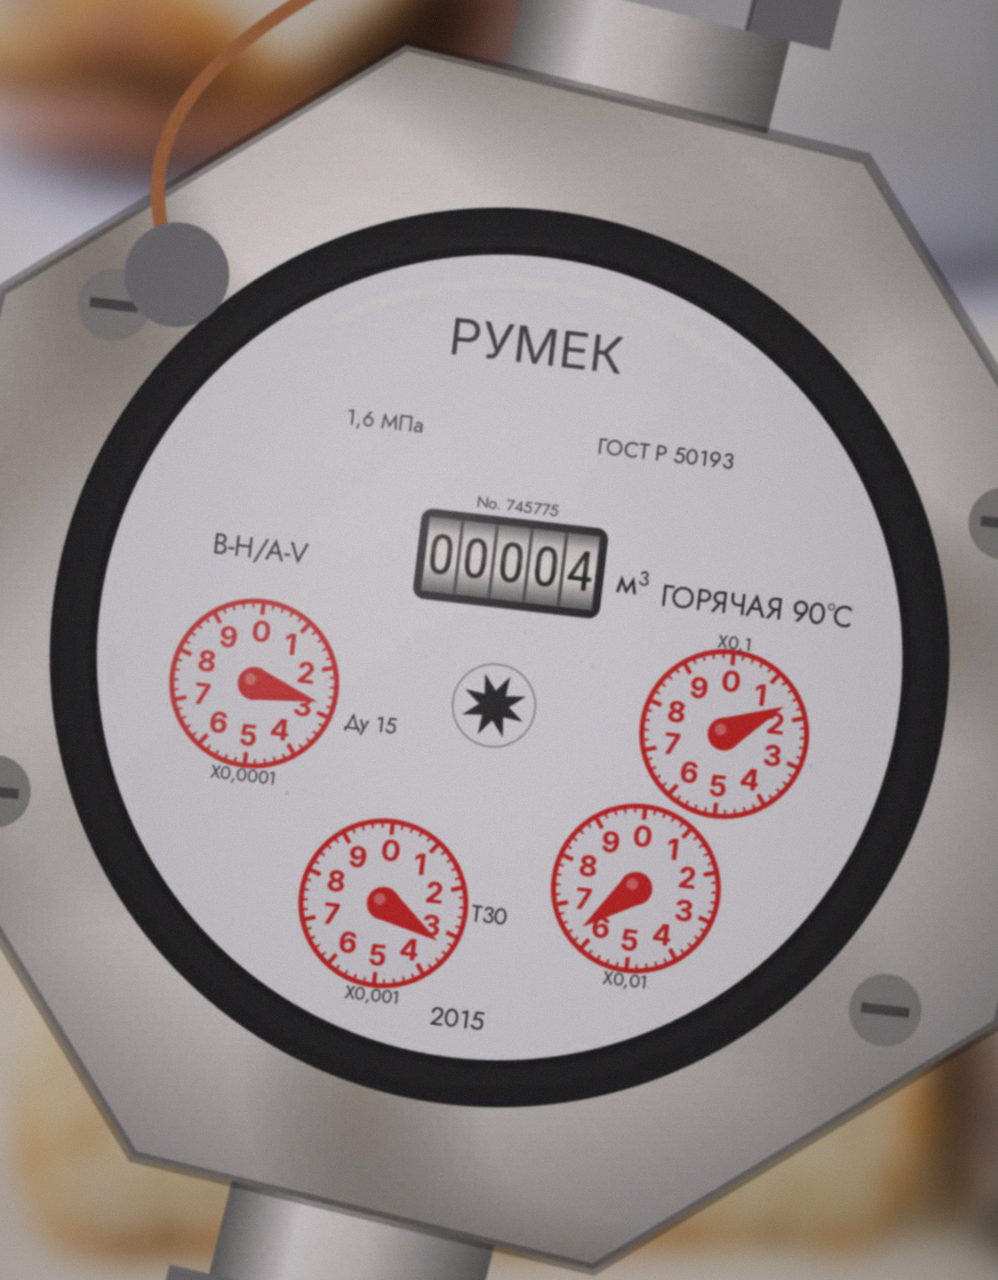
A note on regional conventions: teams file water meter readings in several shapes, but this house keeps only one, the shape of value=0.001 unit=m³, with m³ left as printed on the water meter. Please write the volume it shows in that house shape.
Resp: value=4.1632 unit=m³
